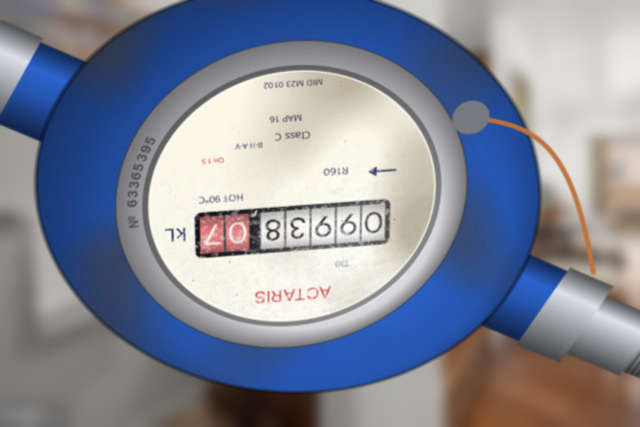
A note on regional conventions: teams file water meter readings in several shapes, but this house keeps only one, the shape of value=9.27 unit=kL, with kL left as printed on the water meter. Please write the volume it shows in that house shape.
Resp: value=9938.07 unit=kL
